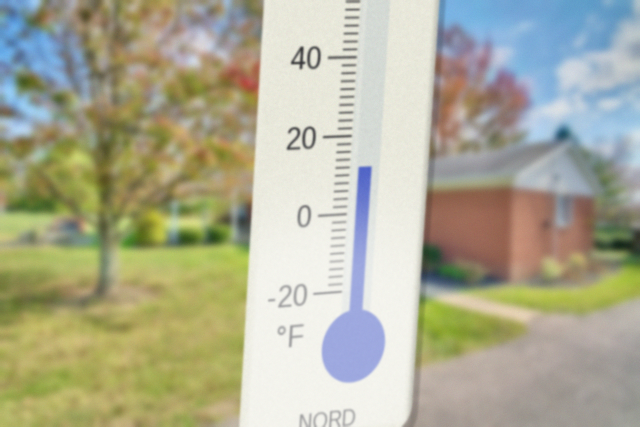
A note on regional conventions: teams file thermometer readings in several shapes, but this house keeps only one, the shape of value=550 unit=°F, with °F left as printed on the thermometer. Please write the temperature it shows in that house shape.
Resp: value=12 unit=°F
